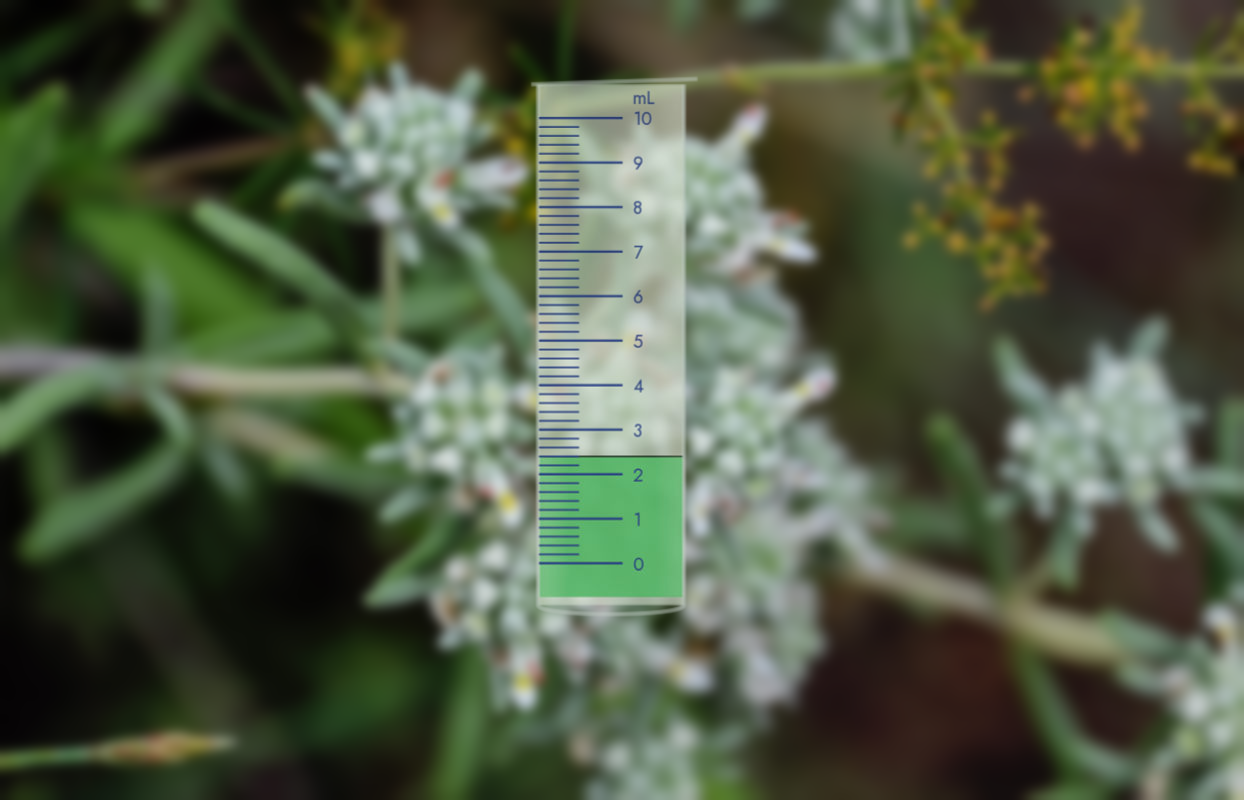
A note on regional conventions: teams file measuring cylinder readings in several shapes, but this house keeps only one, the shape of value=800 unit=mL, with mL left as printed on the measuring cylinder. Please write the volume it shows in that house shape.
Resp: value=2.4 unit=mL
